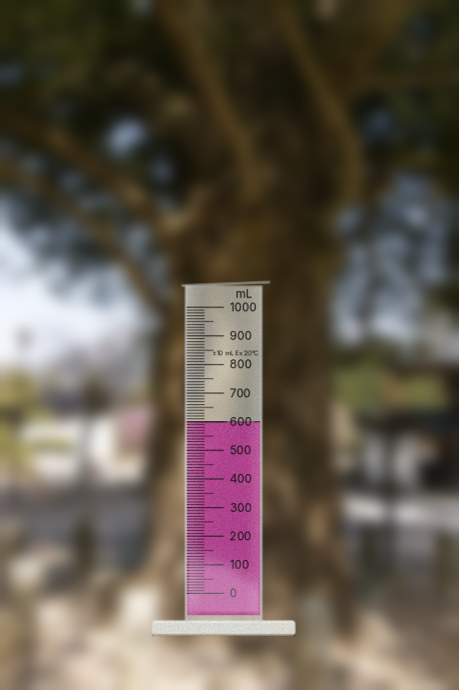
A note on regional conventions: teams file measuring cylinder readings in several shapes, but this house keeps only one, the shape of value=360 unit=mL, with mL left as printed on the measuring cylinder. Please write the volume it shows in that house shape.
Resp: value=600 unit=mL
